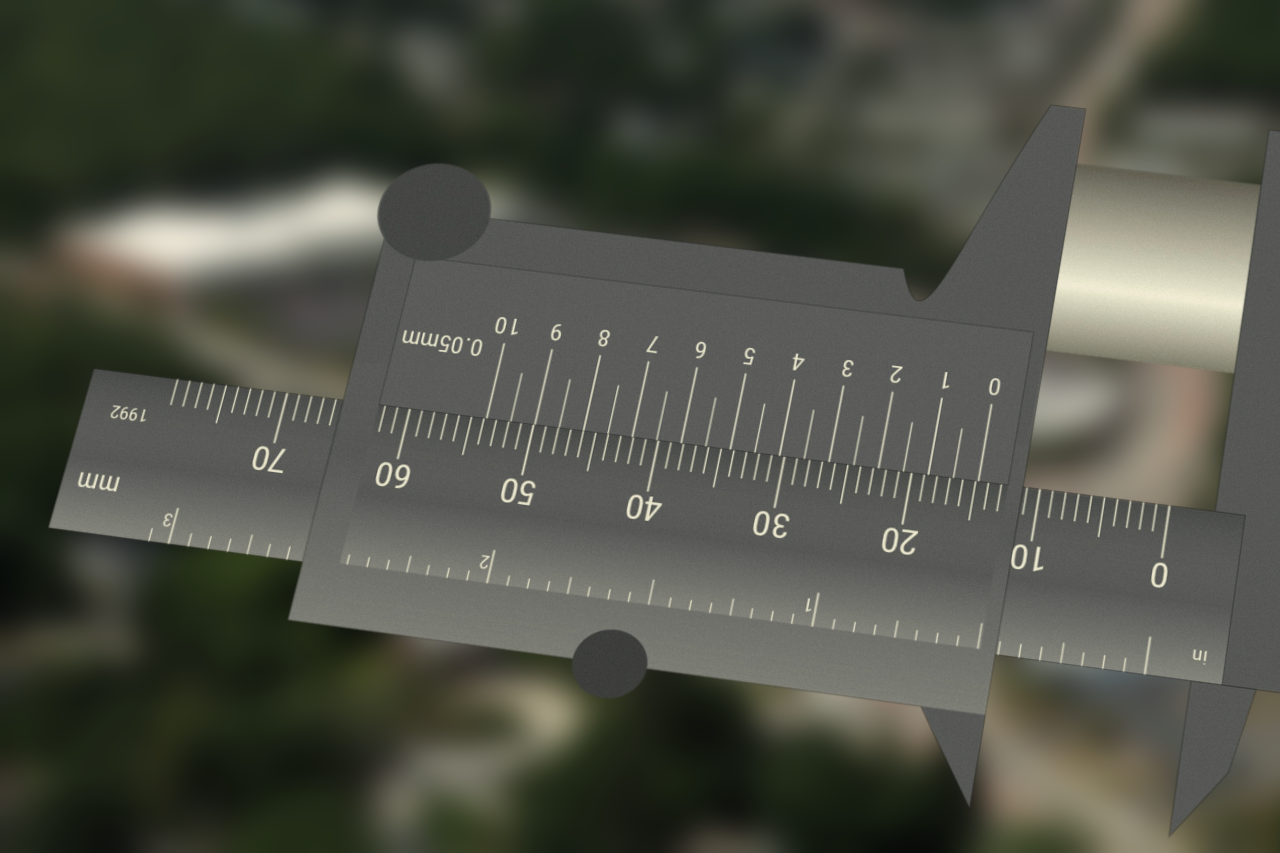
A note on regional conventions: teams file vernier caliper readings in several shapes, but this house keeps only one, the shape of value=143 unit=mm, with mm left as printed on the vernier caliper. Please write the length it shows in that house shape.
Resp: value=14.8 unit=mm
